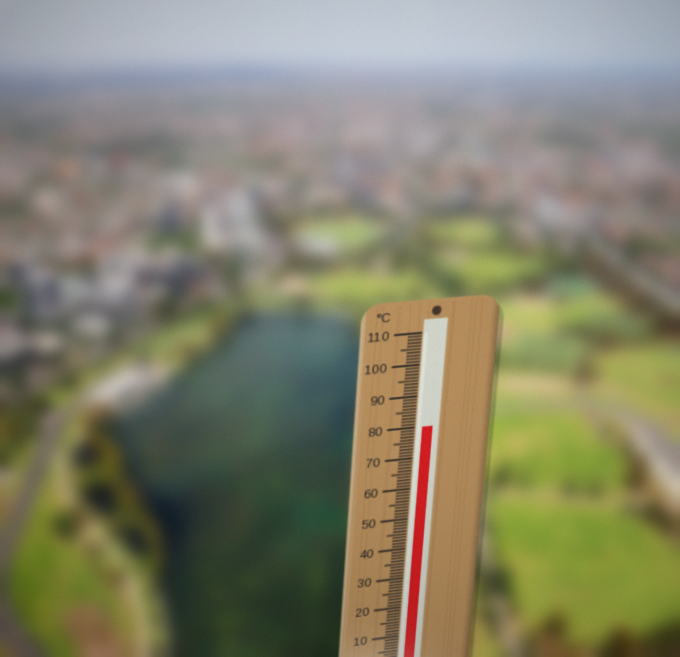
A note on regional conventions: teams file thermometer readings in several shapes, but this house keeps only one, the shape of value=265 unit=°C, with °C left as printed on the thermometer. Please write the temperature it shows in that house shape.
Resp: value=80 unit=°C
